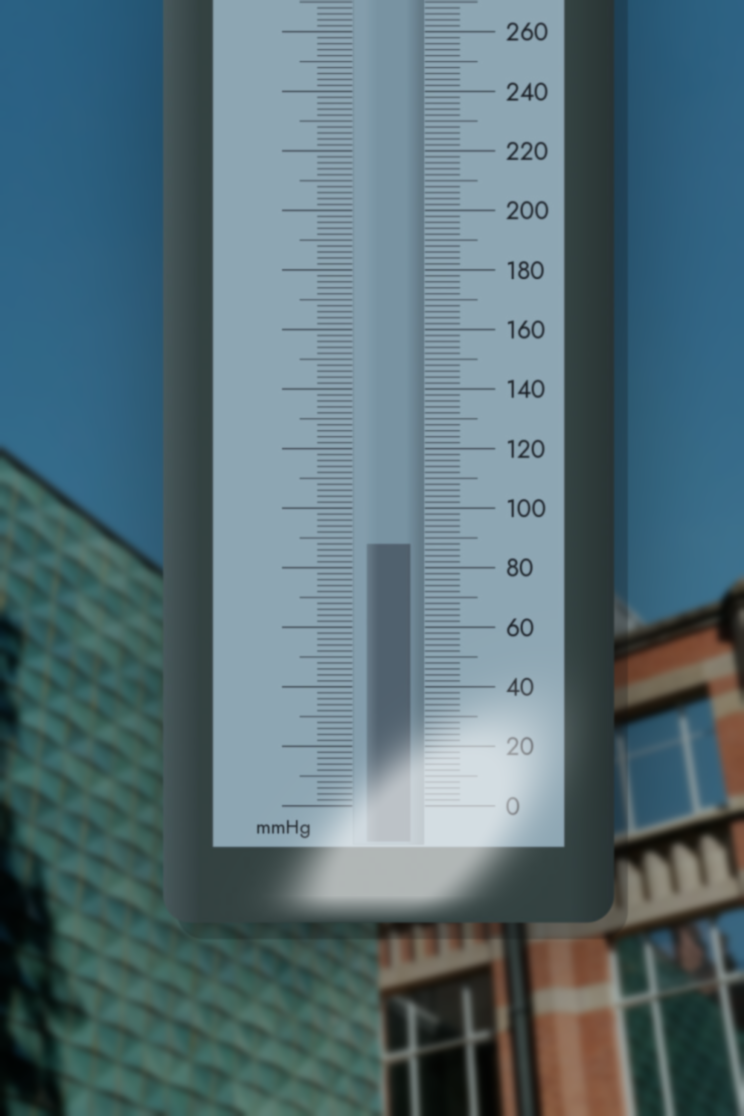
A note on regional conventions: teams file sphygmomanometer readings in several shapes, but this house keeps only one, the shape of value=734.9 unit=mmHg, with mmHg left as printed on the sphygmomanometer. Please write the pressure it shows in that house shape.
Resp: value=88 unit=mmHg
